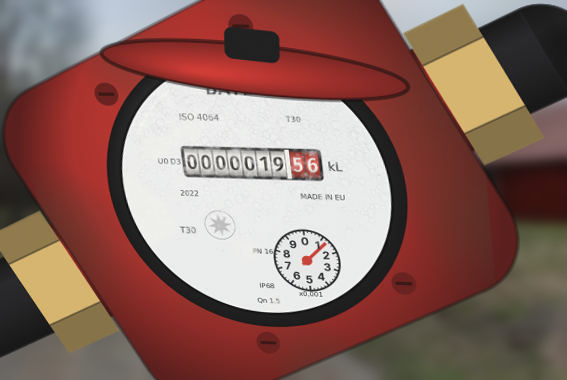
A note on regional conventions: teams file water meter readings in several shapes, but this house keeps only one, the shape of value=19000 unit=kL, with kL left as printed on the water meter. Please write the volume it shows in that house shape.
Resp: value=19.561 unit=kL
